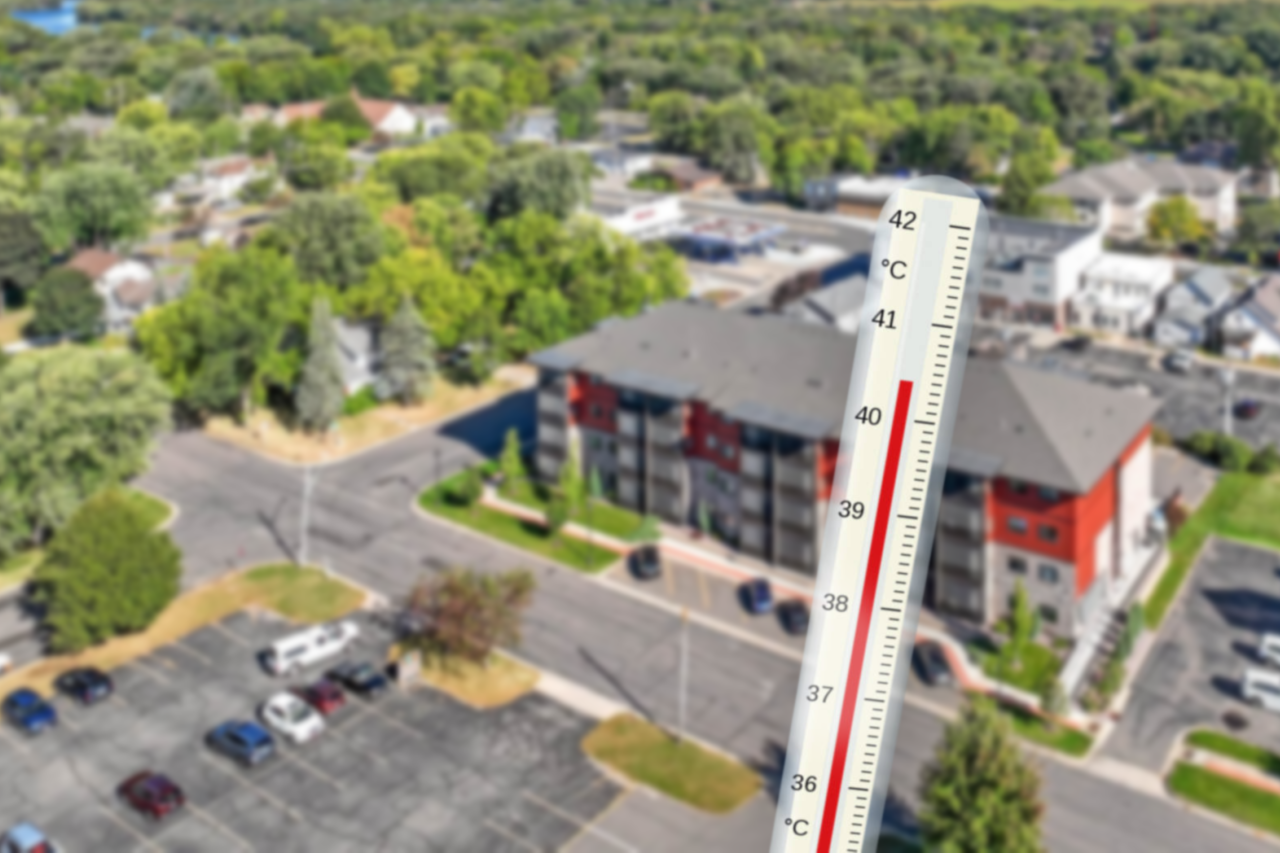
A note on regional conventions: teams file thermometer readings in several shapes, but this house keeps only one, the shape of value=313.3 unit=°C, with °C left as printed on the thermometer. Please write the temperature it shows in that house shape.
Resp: value=40.4 unit=°C
